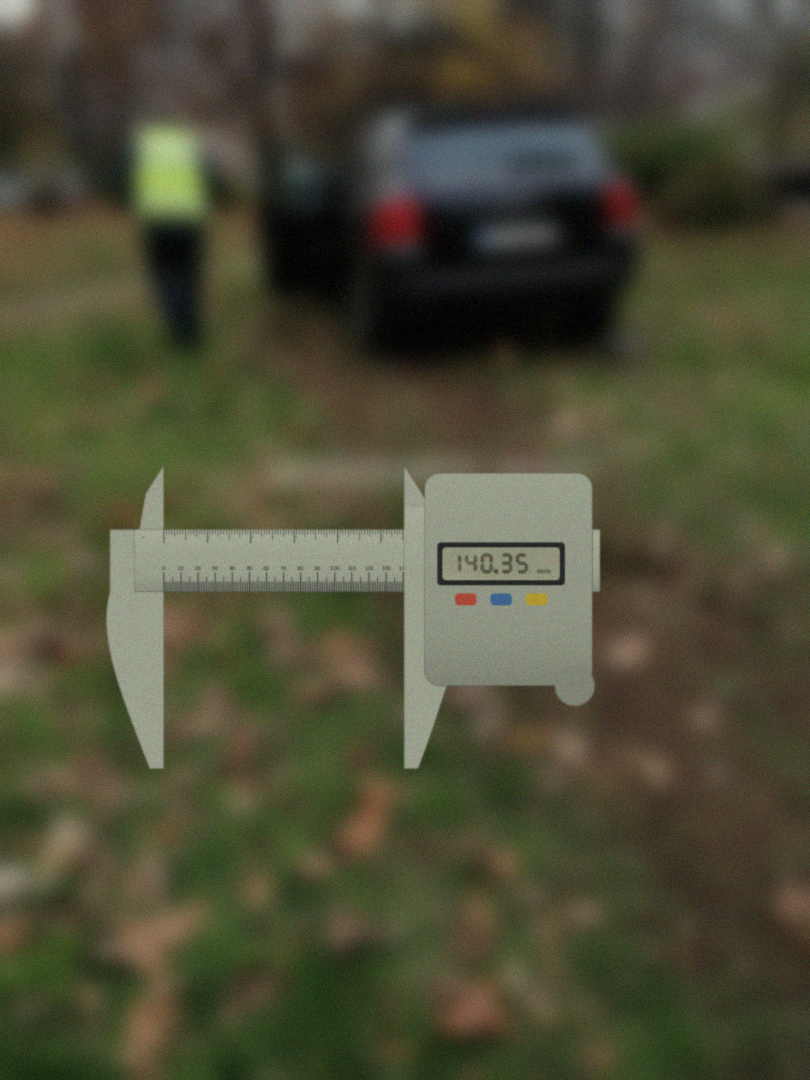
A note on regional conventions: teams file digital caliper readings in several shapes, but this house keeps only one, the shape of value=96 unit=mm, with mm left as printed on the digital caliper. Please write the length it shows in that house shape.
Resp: value=140.35 unit=mm
